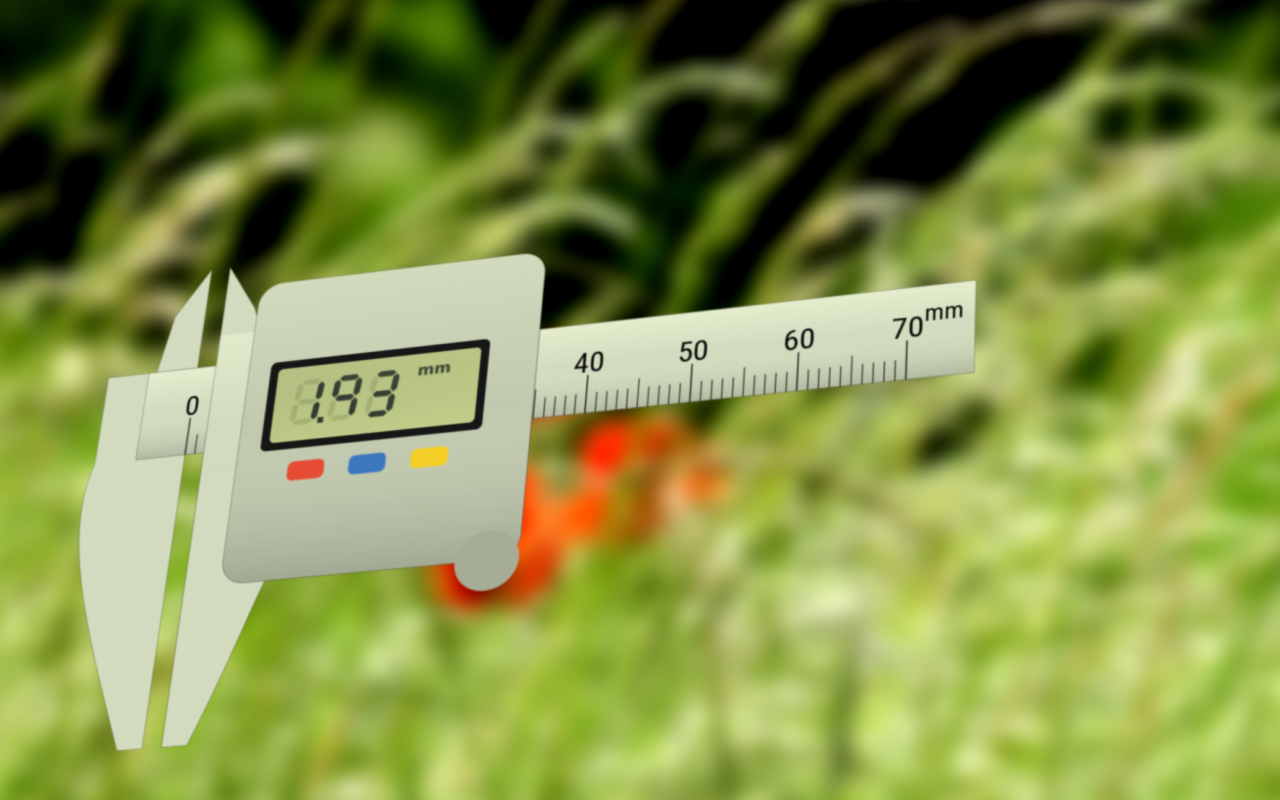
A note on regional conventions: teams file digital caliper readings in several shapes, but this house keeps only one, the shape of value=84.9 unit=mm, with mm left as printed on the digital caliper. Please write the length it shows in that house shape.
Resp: value=1.93 unit=mm
